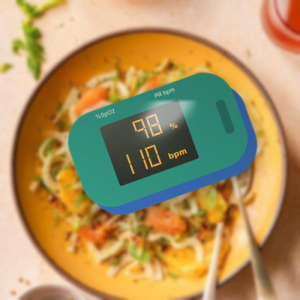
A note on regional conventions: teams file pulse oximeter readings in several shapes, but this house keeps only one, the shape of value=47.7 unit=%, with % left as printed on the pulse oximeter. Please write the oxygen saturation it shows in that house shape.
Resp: value=98 unit=%
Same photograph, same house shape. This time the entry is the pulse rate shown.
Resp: value=110 unit=bpm
